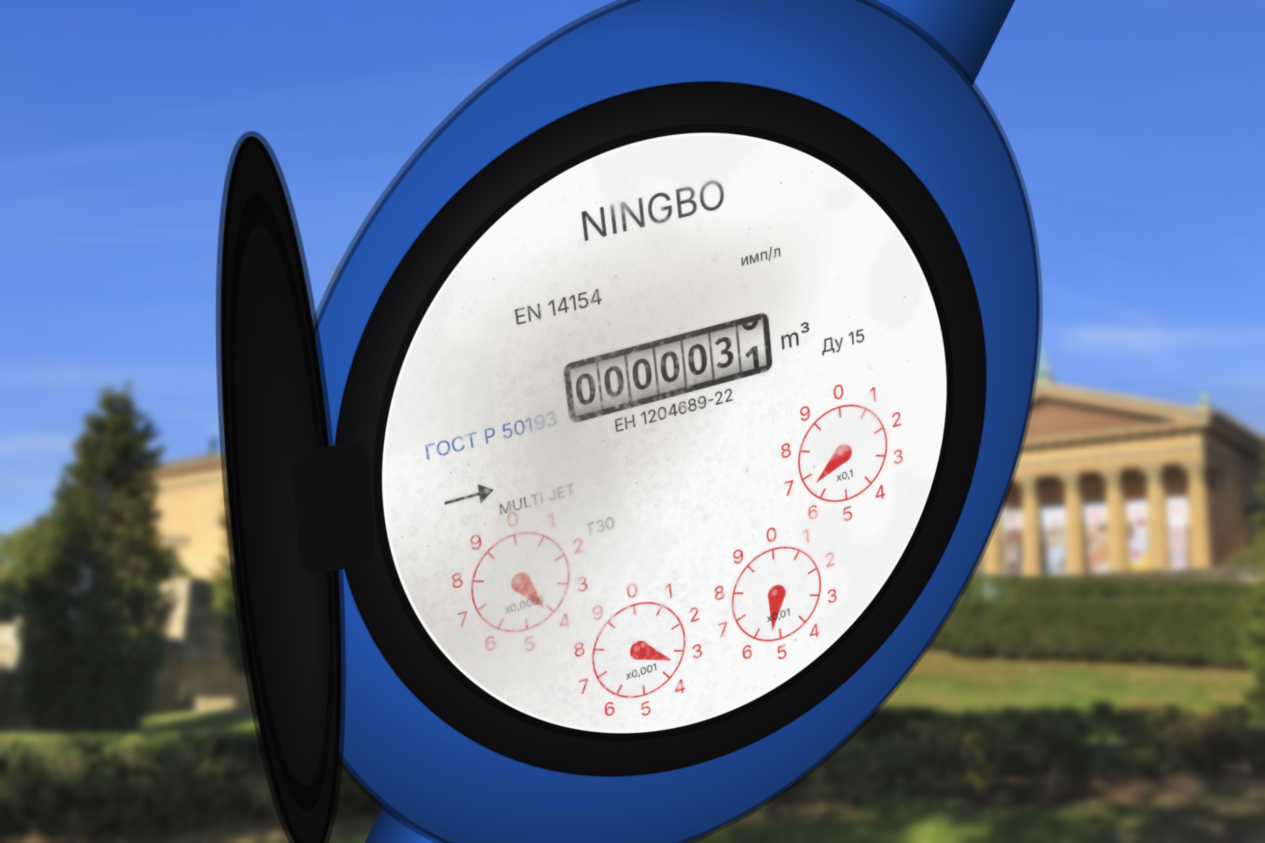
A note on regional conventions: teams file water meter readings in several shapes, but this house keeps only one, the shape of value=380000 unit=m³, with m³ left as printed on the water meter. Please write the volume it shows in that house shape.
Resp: value=30.6534 unit=m³
